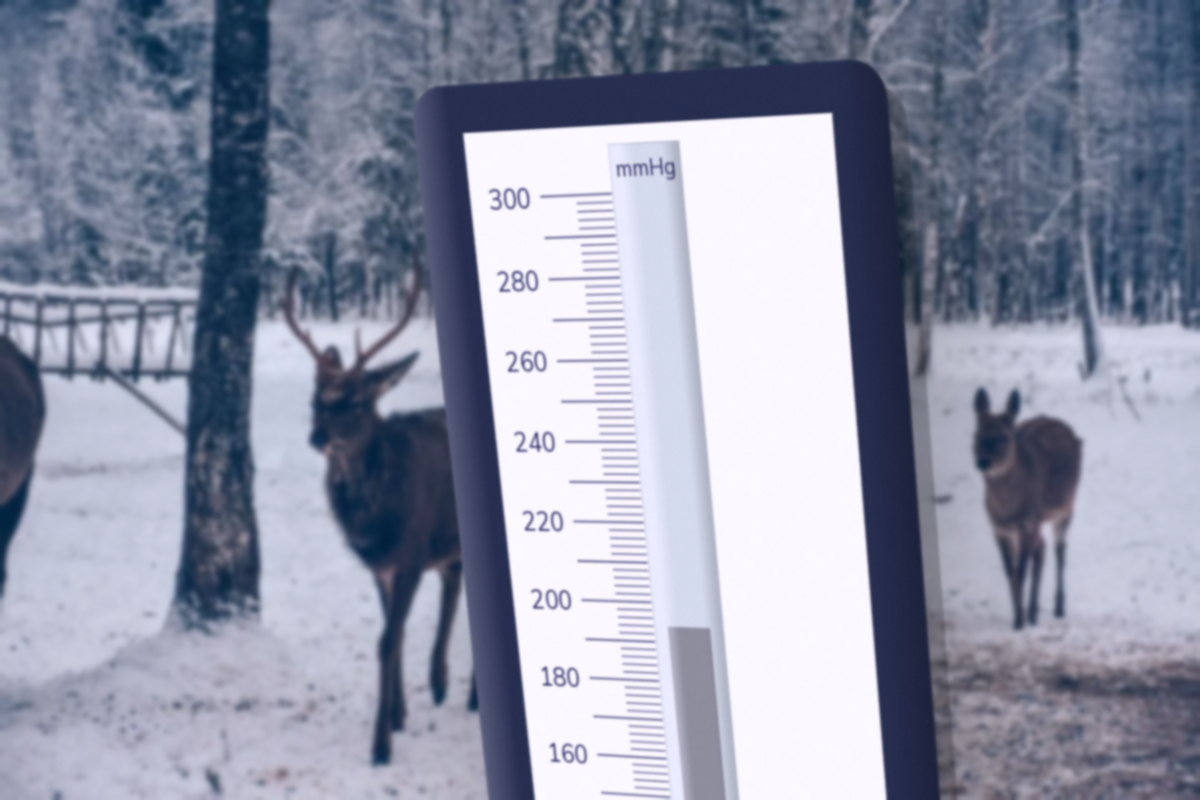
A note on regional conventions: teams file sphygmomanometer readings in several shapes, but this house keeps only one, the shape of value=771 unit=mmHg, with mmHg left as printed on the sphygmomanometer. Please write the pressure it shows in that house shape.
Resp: value=194 unit=mmHg
